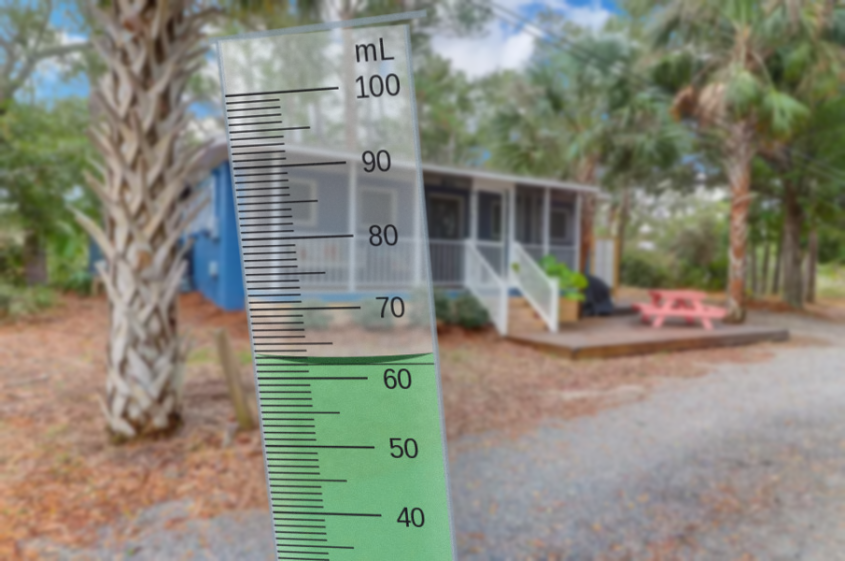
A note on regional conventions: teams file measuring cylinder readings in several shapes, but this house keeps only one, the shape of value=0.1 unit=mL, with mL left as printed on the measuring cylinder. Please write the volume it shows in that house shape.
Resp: value=62 unit=mL
